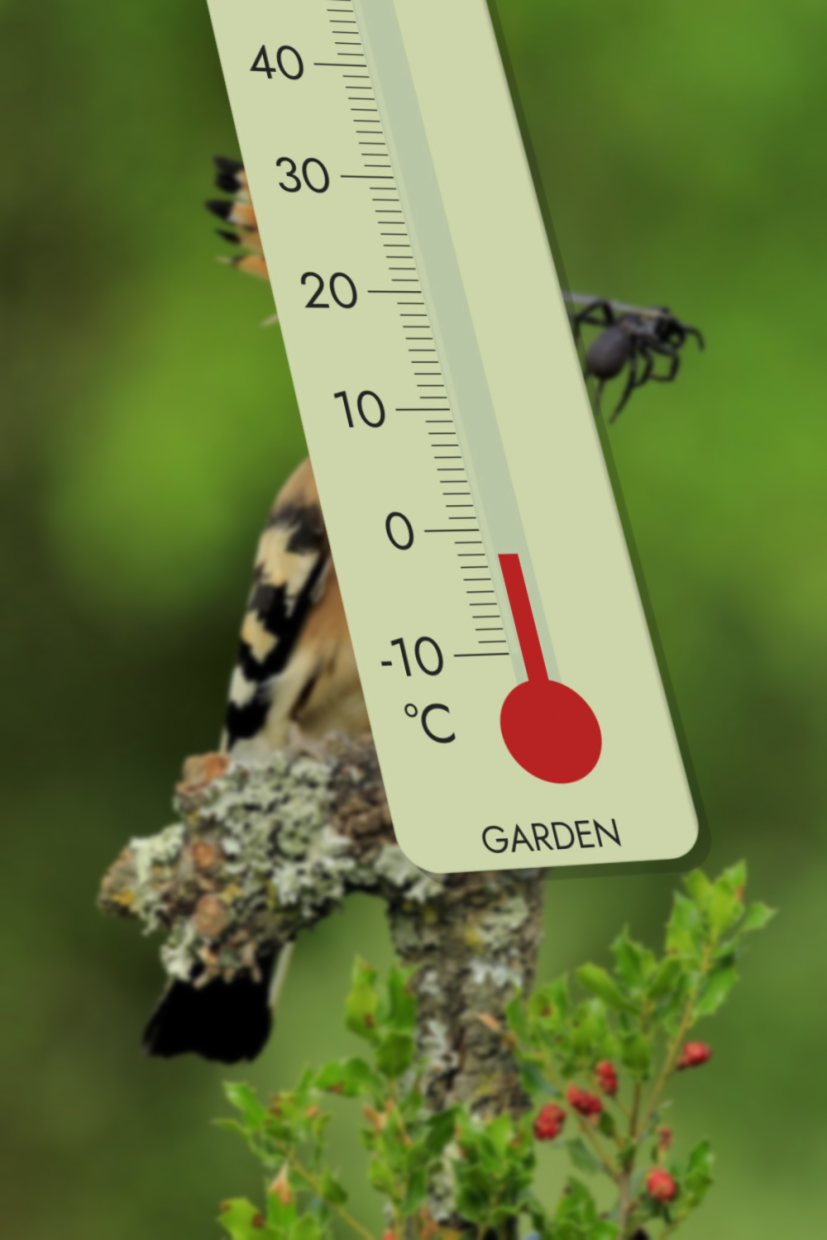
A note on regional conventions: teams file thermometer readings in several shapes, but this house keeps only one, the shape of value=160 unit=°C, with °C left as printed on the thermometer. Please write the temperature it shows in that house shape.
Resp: value=-2 unit=°C
